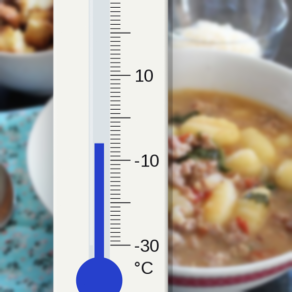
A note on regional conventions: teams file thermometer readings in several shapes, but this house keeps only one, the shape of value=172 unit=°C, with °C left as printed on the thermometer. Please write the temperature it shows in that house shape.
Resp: value=-6 unit=°C
